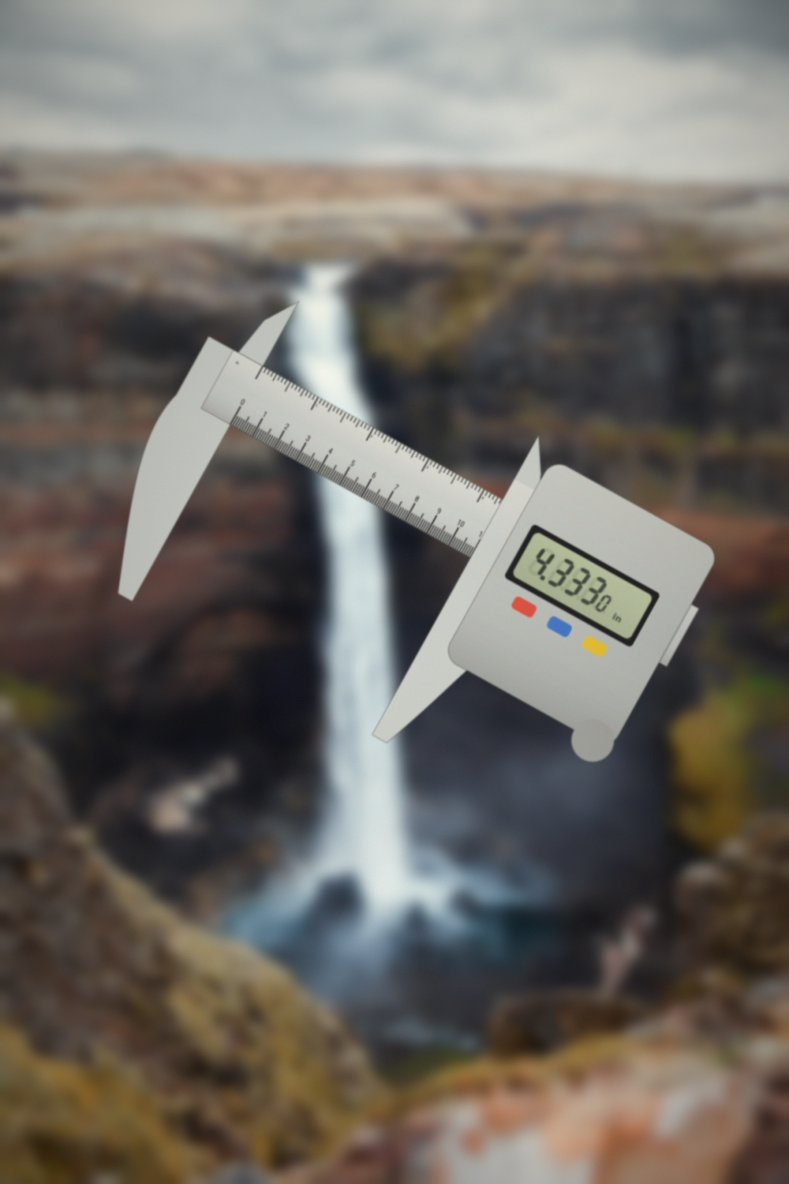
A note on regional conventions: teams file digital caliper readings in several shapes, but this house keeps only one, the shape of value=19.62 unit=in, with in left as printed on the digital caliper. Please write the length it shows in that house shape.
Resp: value=4.3330 unit=in
